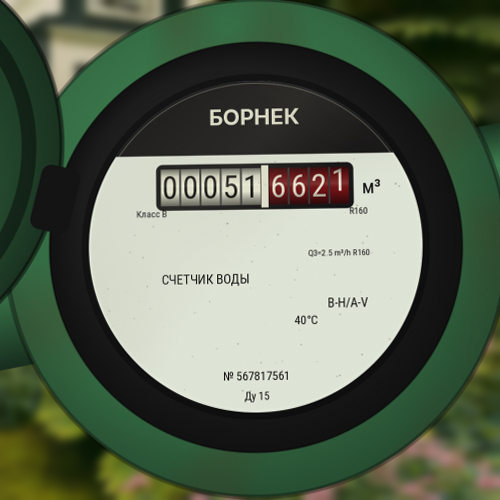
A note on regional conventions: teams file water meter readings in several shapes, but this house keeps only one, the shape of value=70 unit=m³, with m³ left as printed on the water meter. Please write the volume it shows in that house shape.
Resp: value=51.6621 unit=m³
